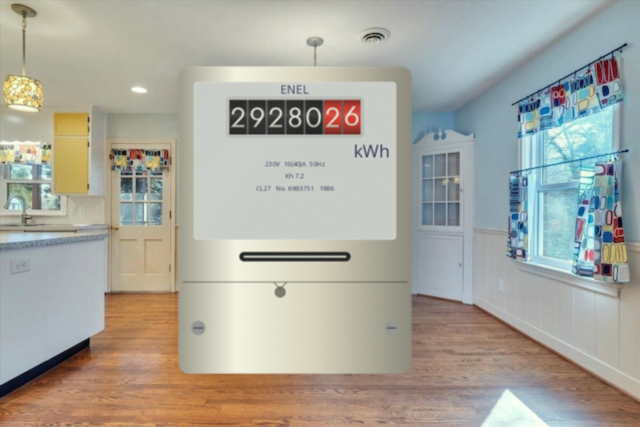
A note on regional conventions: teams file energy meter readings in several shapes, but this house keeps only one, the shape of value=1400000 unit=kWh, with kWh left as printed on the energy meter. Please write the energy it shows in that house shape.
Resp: value=29280.26 unit=kWh
